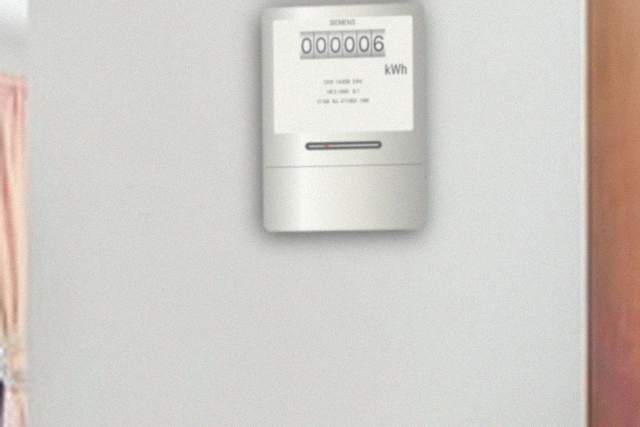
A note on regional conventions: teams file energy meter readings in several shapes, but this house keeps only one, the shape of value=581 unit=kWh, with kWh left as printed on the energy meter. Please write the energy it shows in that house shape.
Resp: value=6 unit=kWh
